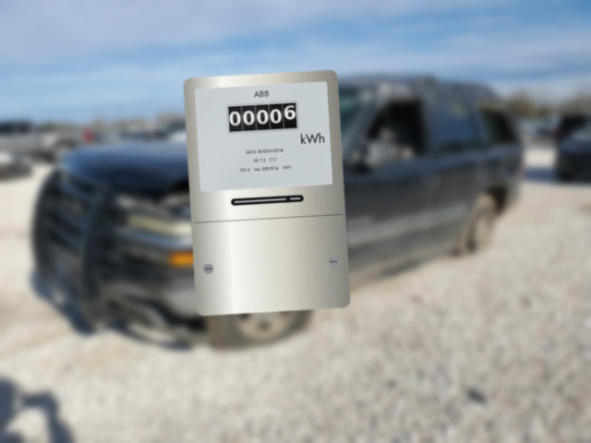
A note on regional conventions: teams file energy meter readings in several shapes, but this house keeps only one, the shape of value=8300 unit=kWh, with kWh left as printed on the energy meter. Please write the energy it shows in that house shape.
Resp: value=6 unit=kWh
